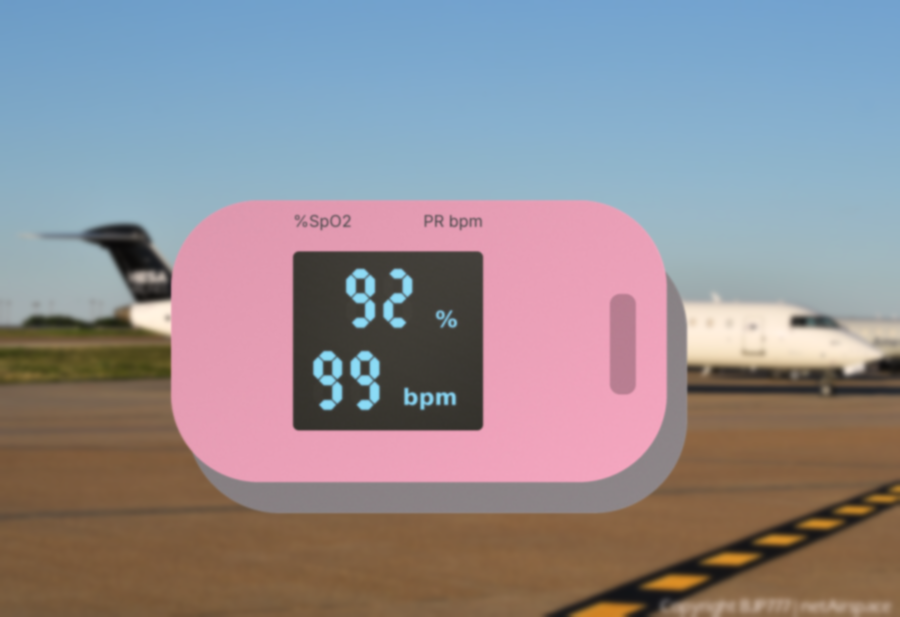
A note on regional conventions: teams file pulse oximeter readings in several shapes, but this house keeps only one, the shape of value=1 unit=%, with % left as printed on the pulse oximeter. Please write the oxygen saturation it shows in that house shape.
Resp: value=92 unit=%
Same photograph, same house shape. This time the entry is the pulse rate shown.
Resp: value=99 unit=bpm
